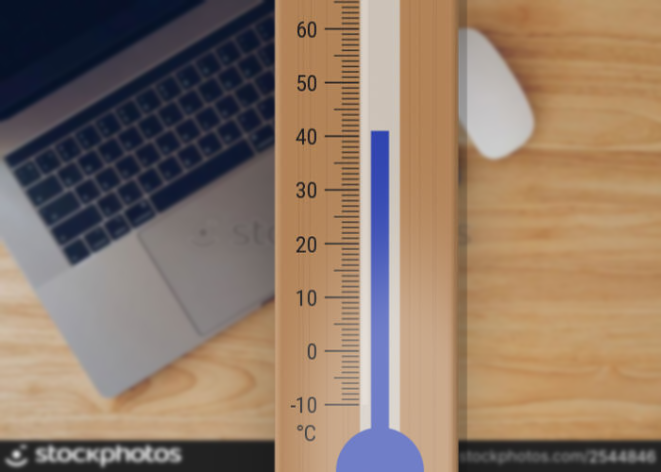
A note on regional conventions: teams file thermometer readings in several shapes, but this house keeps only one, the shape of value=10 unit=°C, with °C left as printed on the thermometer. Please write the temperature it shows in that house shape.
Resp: value=41 unit=°C
